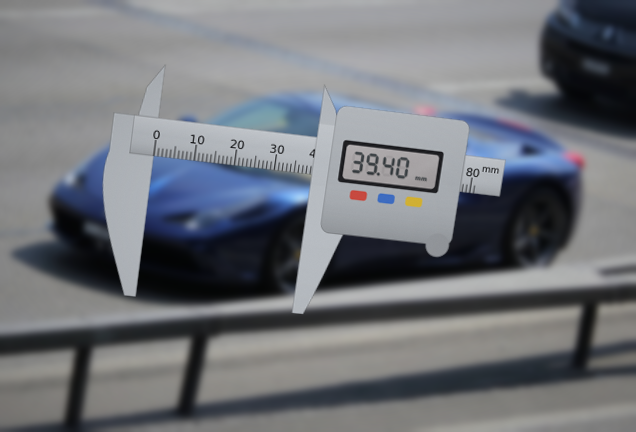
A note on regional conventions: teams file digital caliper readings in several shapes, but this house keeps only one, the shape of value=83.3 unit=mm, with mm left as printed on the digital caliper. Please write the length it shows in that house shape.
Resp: value=39.40 unit=mm
